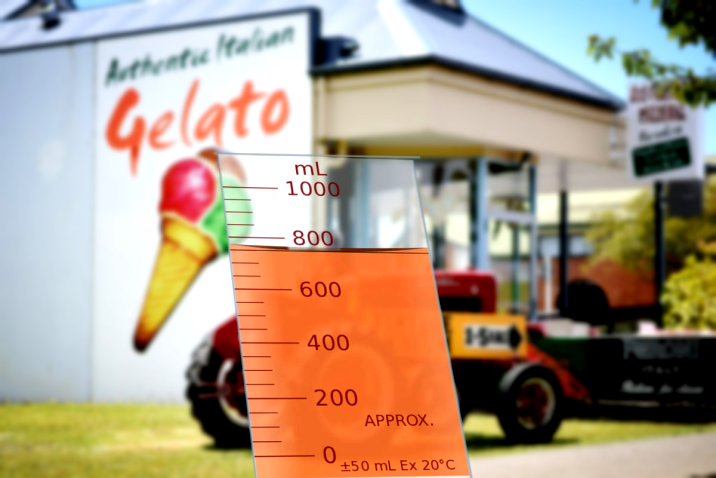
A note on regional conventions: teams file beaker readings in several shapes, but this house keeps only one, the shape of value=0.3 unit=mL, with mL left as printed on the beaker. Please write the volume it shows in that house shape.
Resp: value=750 unit=mL
